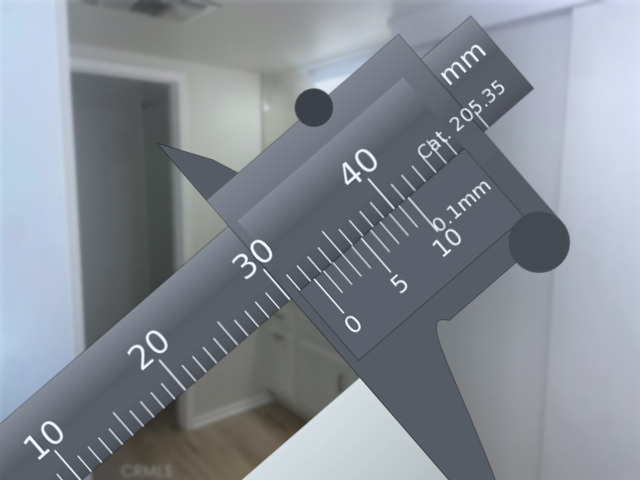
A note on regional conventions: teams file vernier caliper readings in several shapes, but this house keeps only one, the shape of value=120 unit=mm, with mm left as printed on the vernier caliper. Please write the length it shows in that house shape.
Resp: value=32.3 unit=mm
